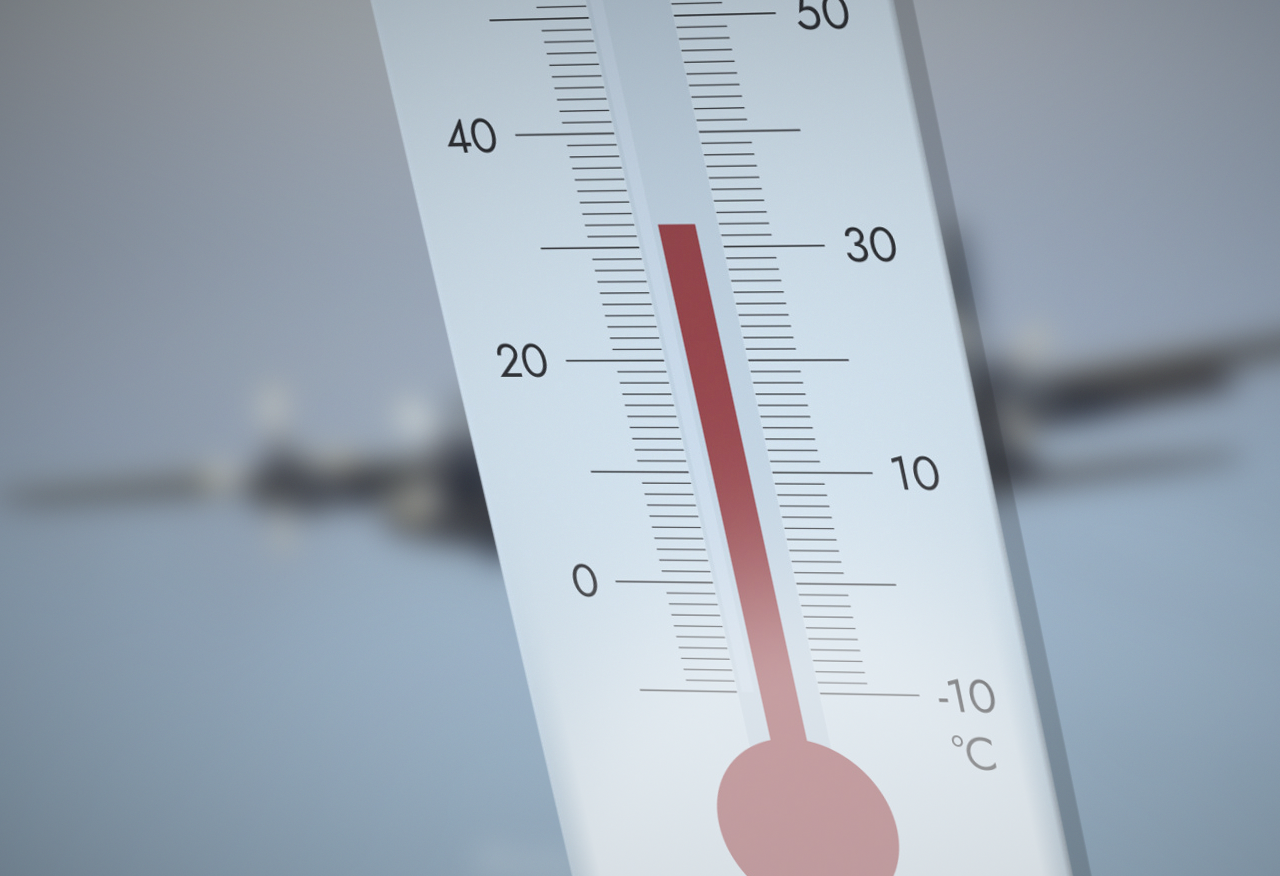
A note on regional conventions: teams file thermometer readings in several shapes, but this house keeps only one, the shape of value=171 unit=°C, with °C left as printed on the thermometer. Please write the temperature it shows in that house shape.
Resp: value=32 unit=°C
